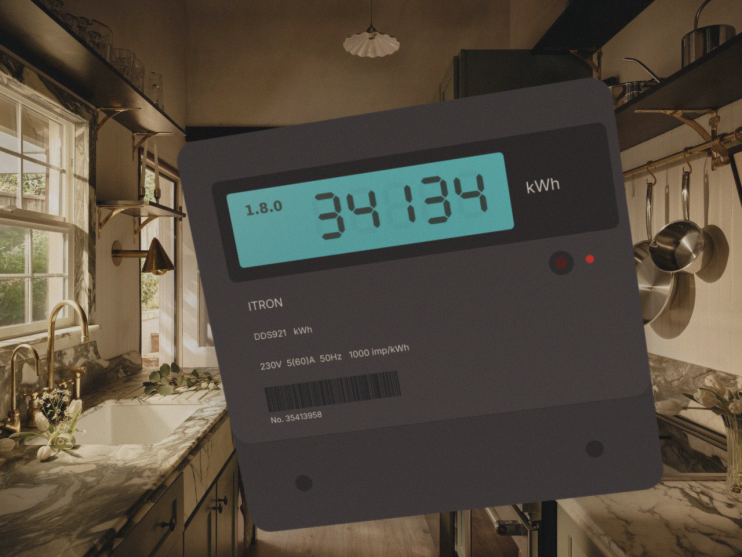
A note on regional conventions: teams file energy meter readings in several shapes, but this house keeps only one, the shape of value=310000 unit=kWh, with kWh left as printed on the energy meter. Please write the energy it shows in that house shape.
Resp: value=34134 unit=kWh
